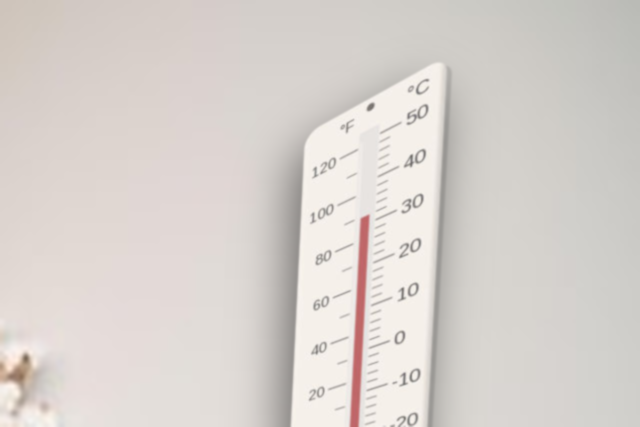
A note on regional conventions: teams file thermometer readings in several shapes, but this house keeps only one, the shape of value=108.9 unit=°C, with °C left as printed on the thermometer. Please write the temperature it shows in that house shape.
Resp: value=32 unit=°C
